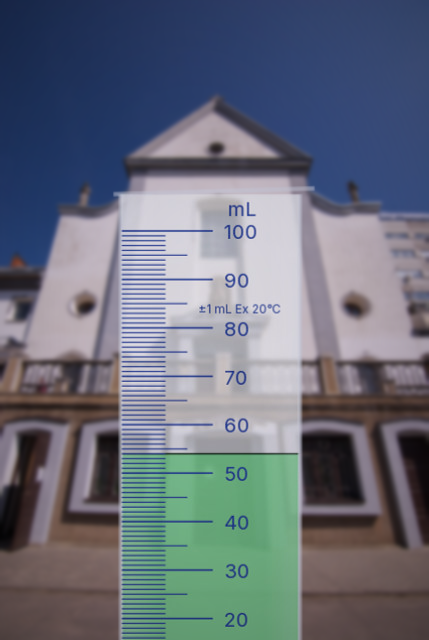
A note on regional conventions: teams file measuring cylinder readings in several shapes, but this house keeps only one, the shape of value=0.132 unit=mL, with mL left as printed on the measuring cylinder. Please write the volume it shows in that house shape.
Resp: value=54 unit=mL
